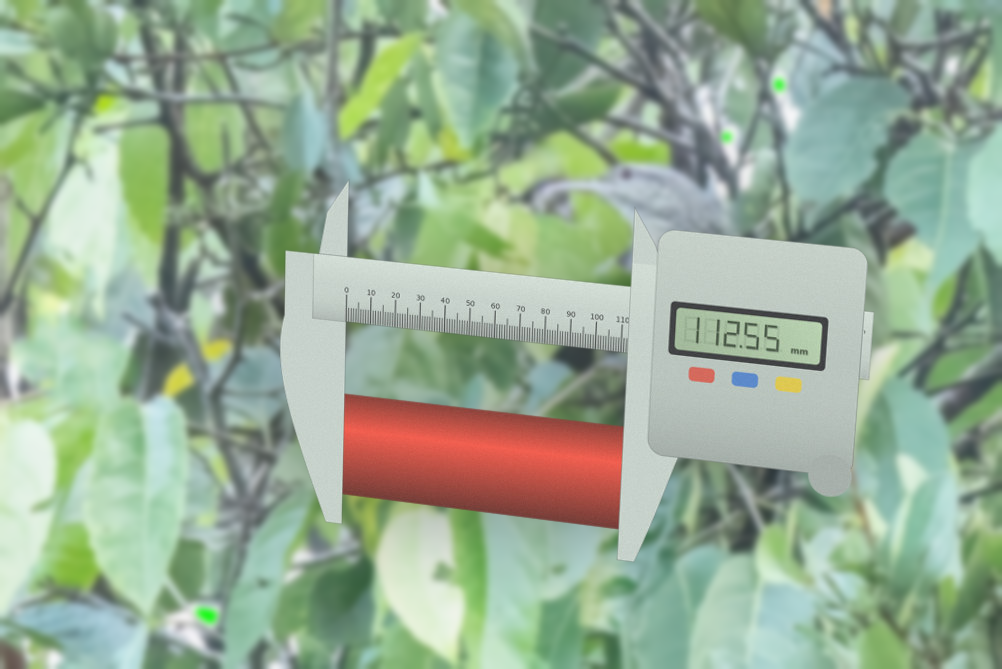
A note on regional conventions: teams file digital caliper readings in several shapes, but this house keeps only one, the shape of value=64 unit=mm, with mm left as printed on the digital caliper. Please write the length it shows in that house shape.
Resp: value=112.55 unit=mm
